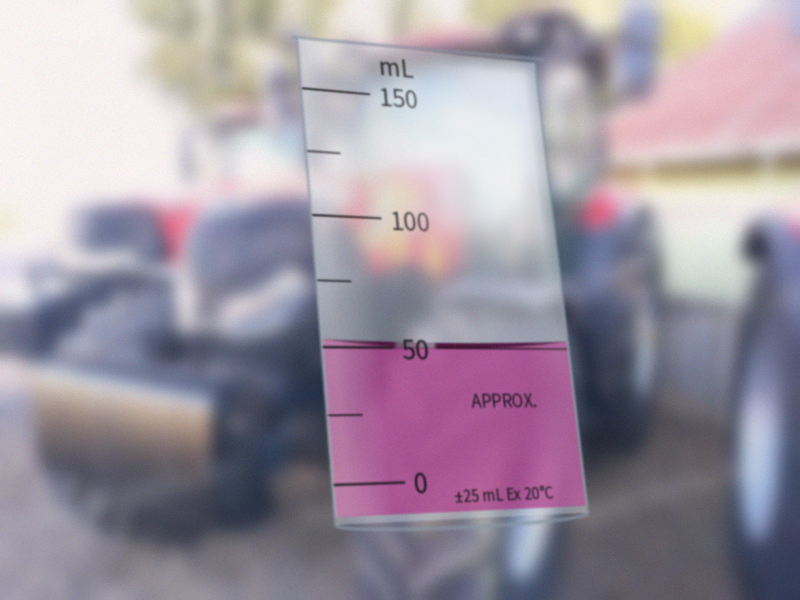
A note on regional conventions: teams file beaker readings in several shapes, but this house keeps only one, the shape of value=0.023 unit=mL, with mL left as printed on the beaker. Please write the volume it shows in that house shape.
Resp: value=50 unit=mL
